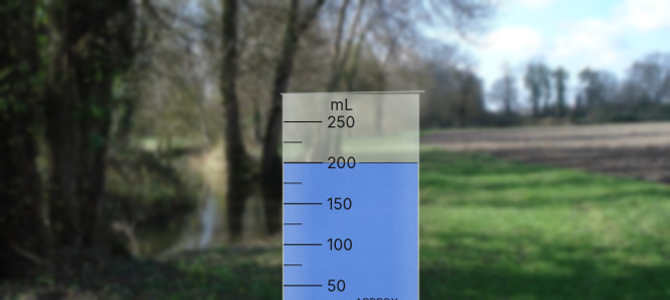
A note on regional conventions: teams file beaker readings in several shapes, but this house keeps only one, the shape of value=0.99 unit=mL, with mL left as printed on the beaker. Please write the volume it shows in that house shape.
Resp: value=200 unit=mL
